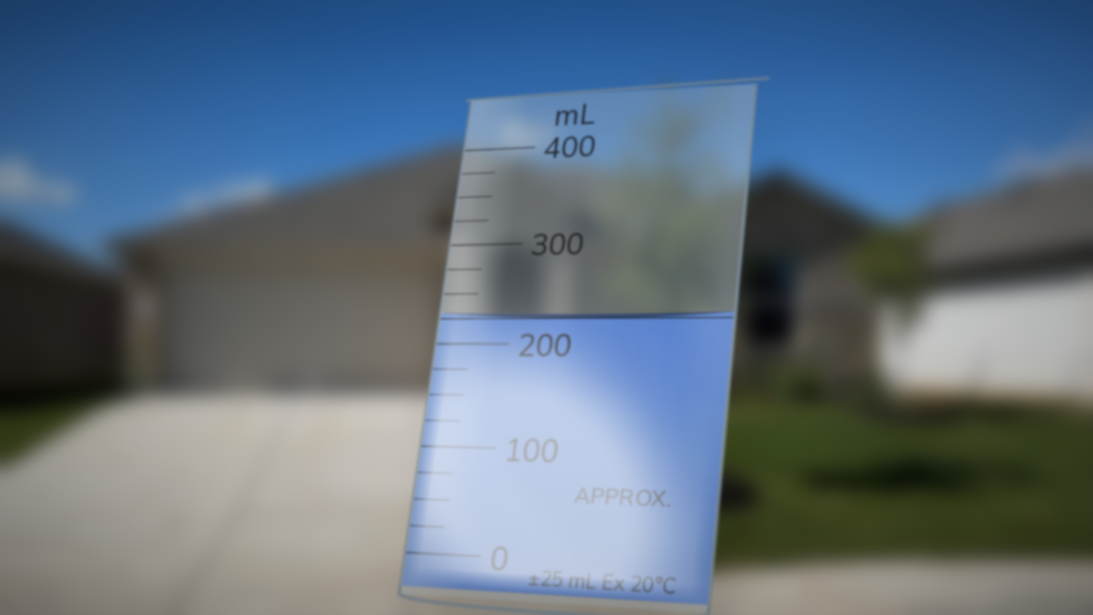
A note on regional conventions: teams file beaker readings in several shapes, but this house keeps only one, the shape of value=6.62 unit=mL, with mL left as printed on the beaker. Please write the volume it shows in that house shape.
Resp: value=225 unit=mL
